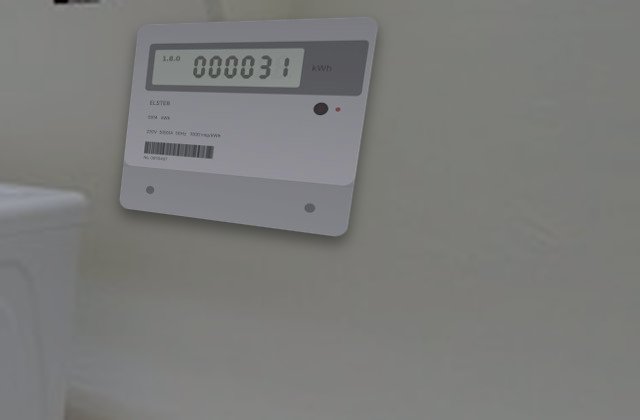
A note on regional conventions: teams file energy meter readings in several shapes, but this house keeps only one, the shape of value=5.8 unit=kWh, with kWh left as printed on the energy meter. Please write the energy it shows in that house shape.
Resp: value=31 unit=kWh
